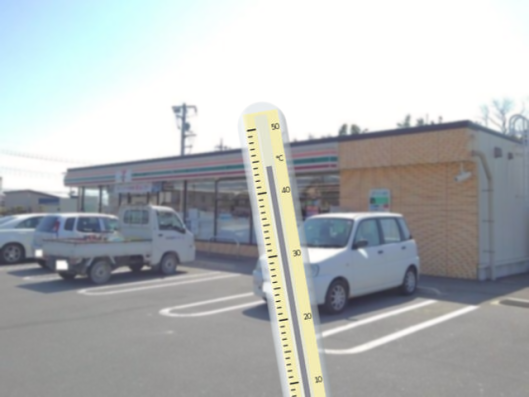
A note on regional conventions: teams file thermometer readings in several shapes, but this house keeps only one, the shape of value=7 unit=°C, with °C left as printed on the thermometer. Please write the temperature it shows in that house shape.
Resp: value=44 unit=°C
